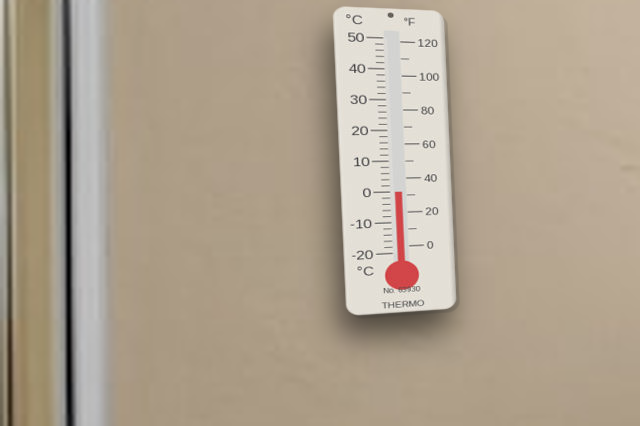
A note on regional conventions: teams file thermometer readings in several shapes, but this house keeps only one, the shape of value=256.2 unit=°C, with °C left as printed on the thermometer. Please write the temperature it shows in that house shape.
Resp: value=0 unit=°C
